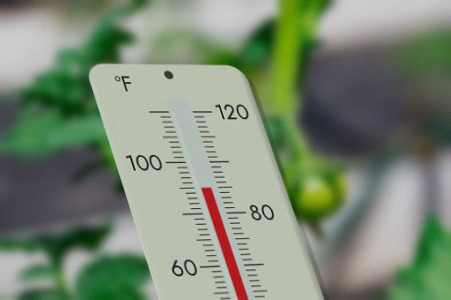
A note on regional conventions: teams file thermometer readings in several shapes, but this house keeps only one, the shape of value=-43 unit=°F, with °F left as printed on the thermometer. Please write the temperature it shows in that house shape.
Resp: value=90 unit=°F
